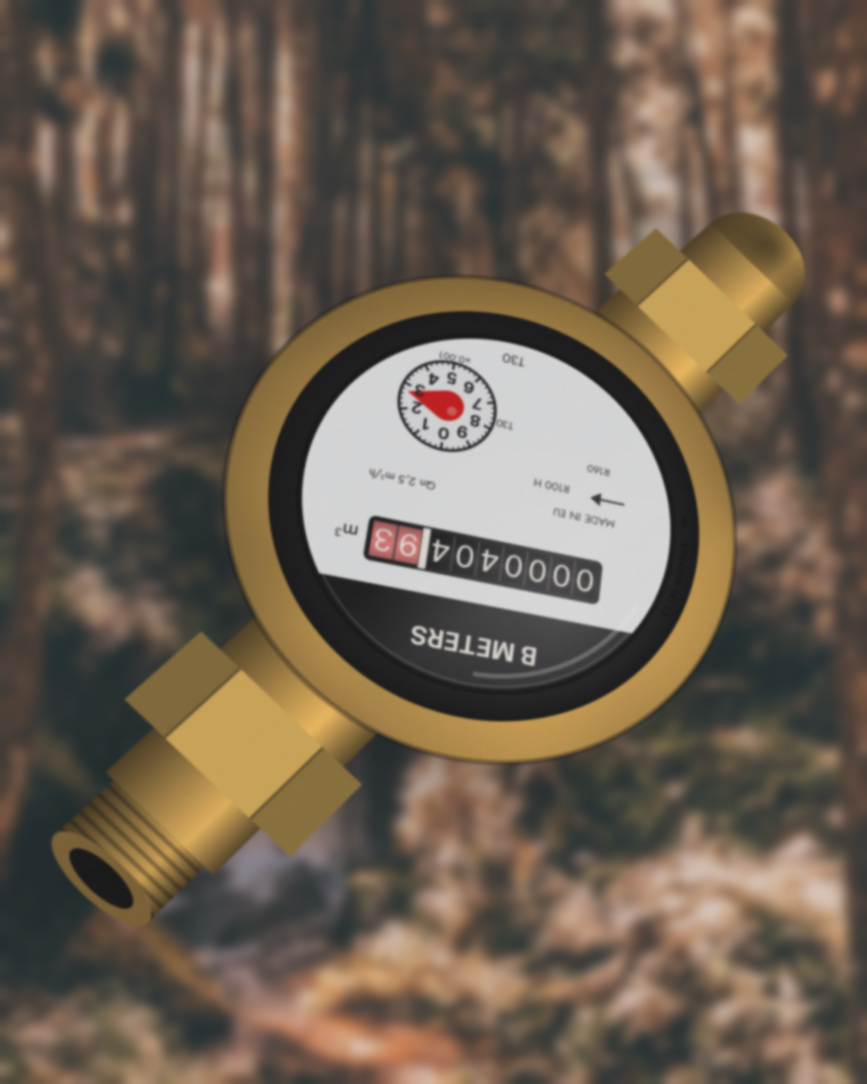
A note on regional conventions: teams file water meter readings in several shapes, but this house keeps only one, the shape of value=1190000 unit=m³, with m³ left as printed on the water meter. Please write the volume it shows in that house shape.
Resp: value=404.932 unit=m³
